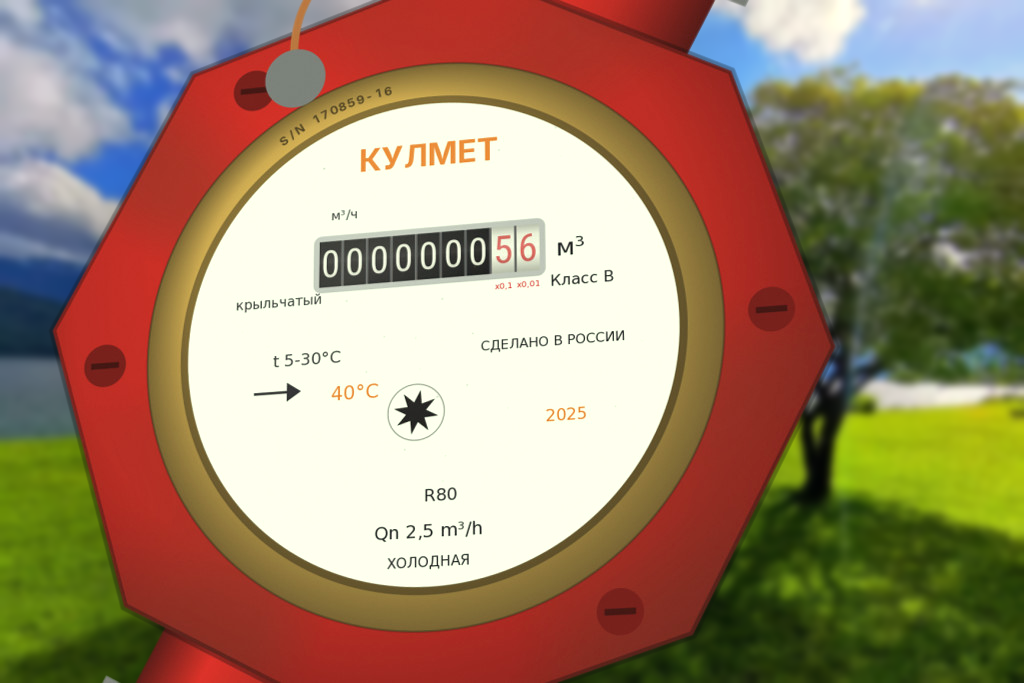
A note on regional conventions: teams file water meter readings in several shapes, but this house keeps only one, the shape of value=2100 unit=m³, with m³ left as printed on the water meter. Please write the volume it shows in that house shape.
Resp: value=0.56 unit=m³
